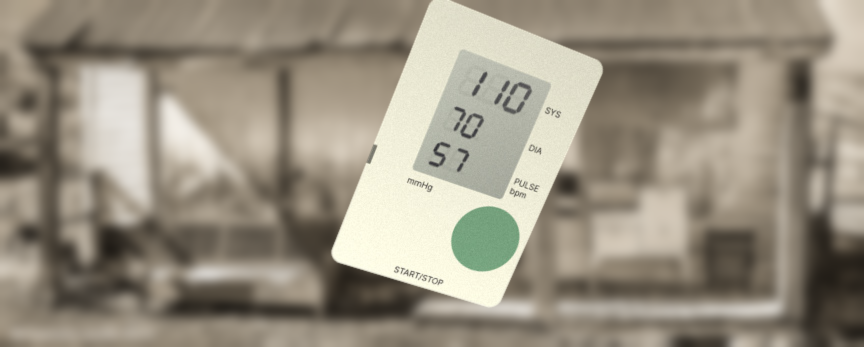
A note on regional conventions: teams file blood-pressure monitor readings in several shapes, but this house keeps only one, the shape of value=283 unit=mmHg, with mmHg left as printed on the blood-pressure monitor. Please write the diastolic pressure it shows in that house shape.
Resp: value=70 unit=mmHg
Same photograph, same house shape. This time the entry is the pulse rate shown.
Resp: value=57 unit=bpm
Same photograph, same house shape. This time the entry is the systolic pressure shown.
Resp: value=110 unit=mmHg
